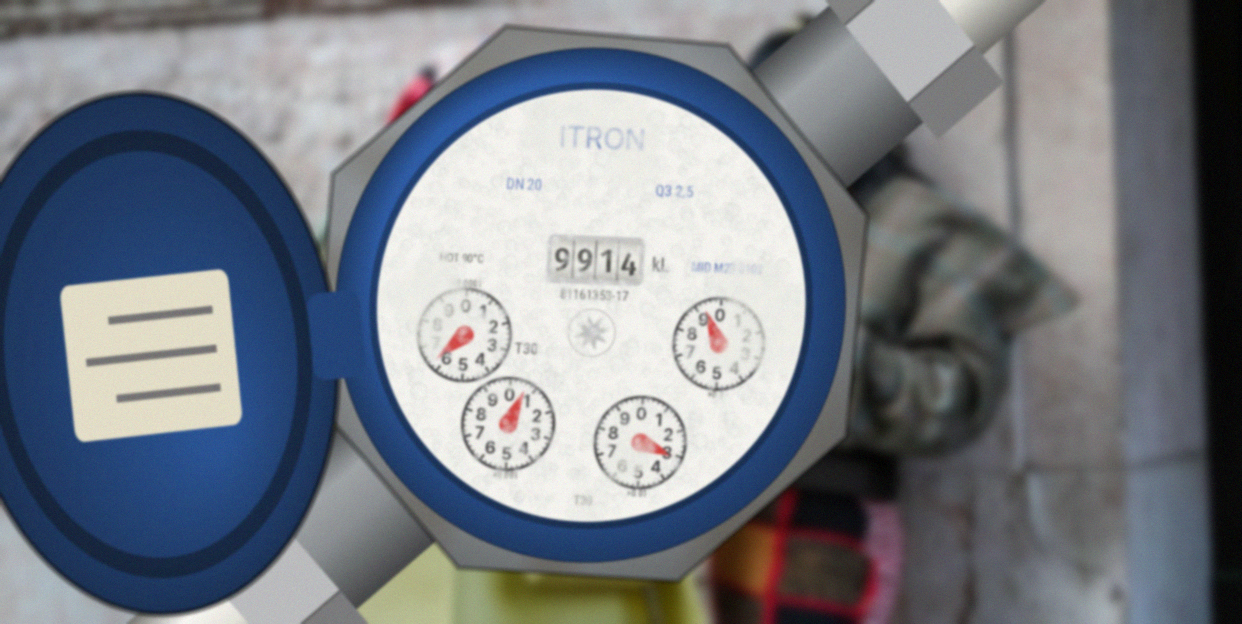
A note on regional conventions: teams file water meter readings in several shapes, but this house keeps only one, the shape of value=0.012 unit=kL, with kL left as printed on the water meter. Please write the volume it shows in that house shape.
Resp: value=9913.9306 unit=kL
